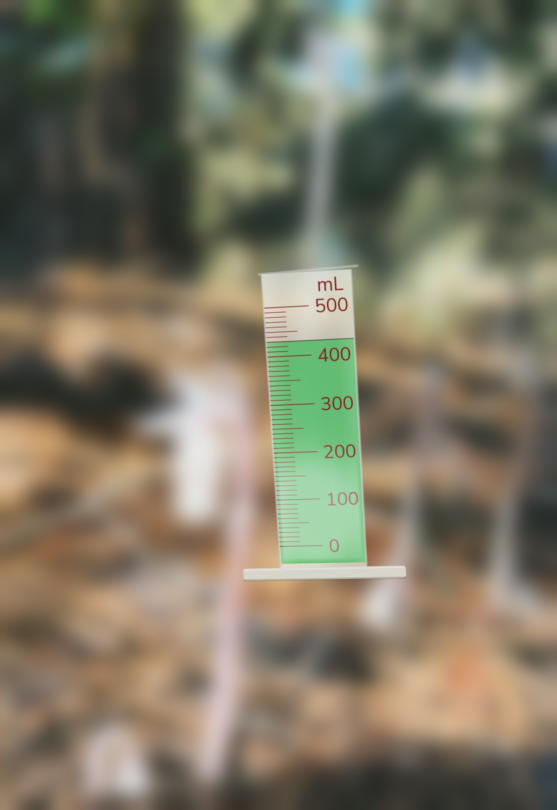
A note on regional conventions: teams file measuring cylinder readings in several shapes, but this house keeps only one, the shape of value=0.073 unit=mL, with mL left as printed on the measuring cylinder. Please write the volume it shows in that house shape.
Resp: value=430 unit=mL
